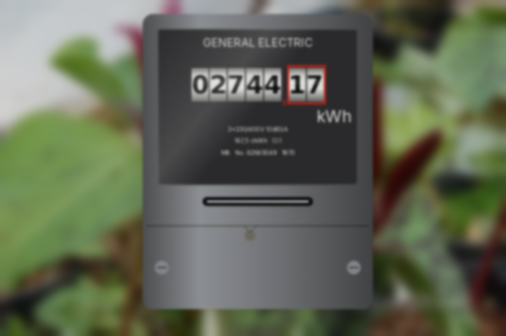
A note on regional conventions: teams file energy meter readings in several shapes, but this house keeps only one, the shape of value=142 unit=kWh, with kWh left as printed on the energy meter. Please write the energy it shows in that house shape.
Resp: value=2744.17 unit=kWh
